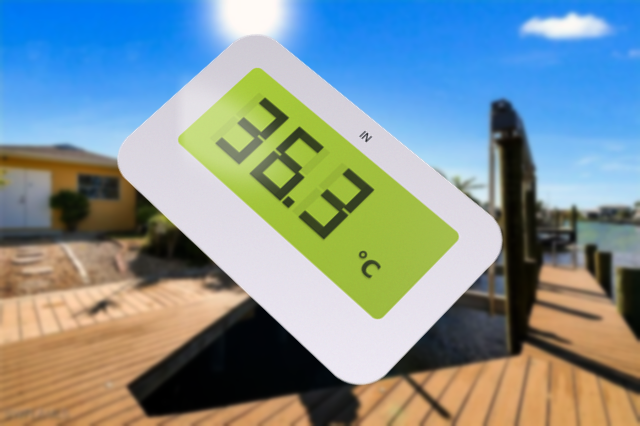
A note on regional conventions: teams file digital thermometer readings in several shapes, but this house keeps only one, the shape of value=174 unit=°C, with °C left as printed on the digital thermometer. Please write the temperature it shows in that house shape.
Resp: value=36.3 unit=°C
